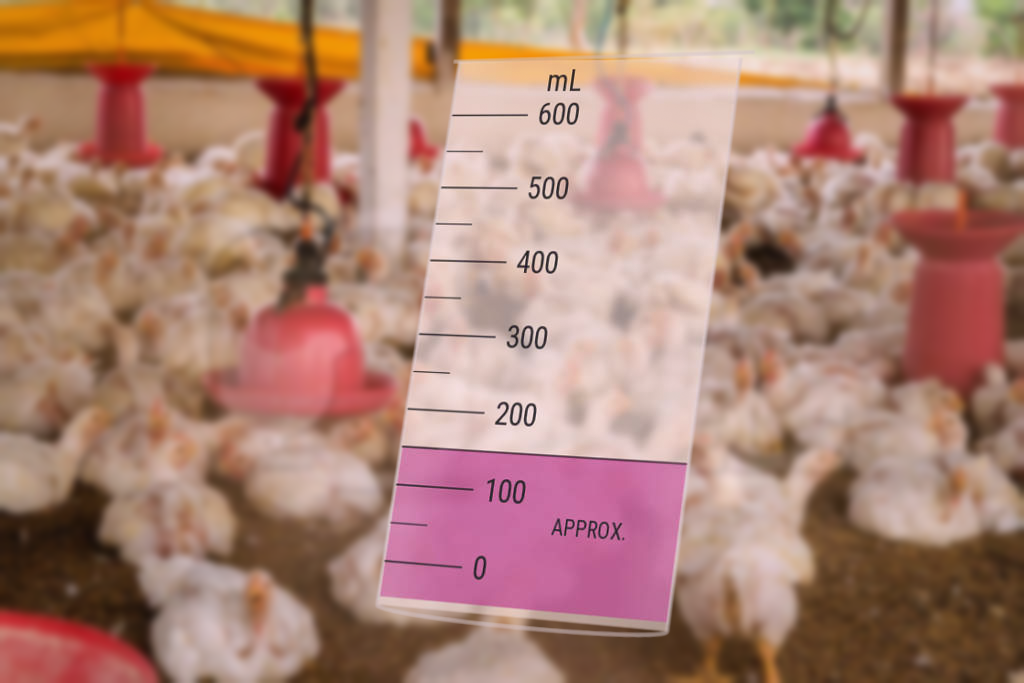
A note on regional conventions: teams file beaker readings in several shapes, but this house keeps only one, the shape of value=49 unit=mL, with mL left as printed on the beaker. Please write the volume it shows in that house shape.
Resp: value=150 unit=mL
